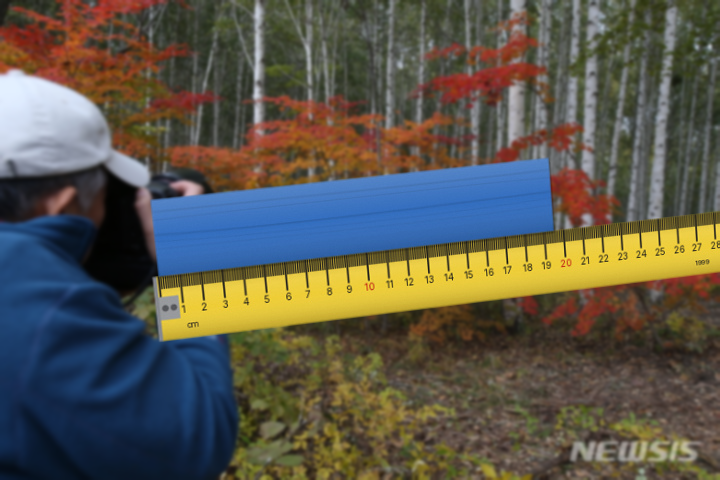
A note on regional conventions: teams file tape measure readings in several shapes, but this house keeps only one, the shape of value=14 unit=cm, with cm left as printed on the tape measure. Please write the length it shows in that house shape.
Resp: value=19.5 unit=cm
